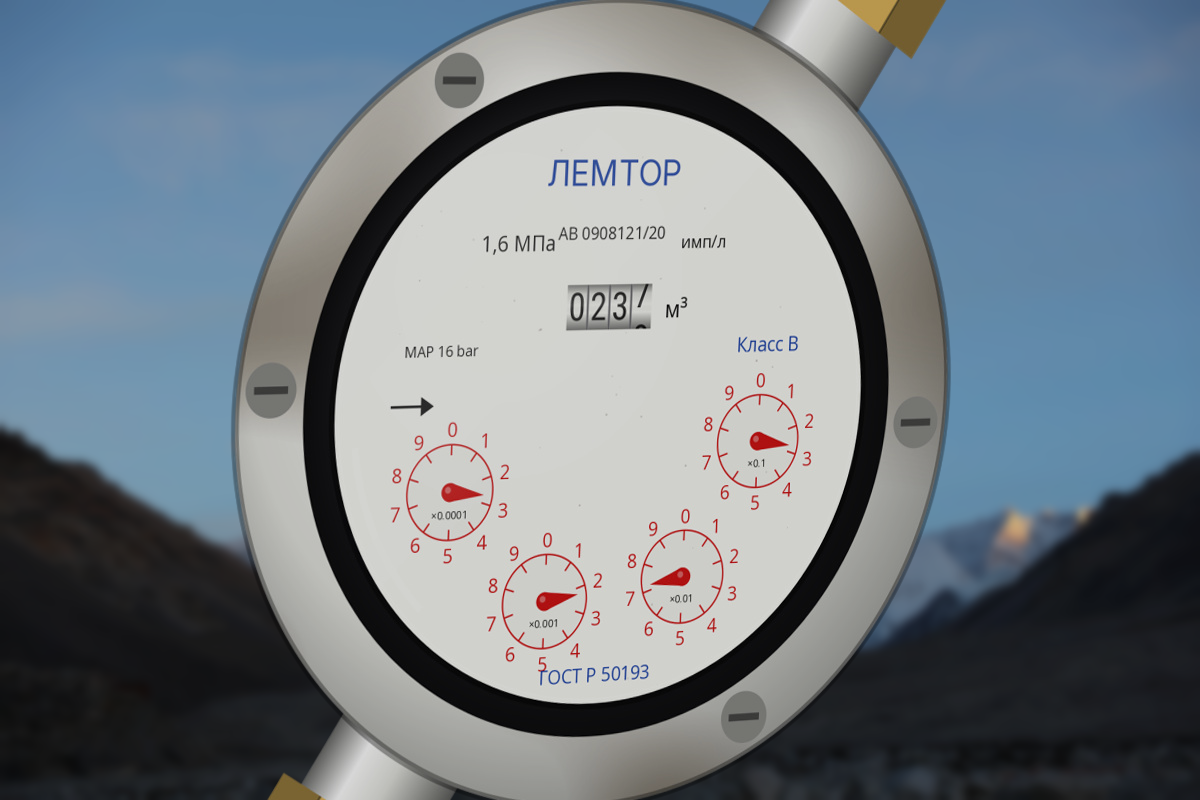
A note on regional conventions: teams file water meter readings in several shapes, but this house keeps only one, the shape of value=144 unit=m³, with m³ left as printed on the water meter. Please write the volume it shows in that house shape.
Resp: value=237.2722 unit=m³
